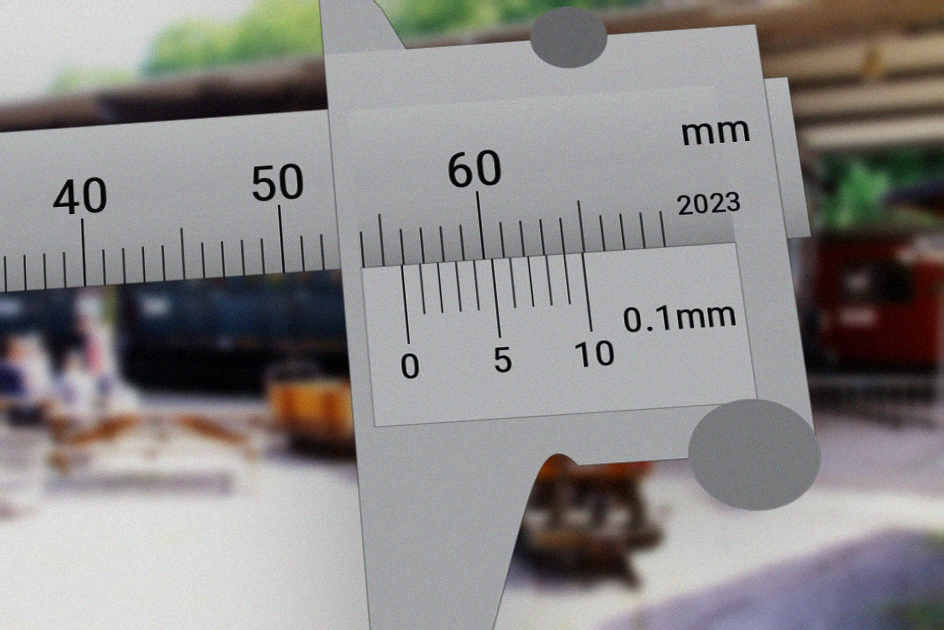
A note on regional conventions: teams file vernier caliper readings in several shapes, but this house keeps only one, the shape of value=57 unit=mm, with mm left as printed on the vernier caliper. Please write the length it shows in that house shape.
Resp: value=55.9 unit=mm
